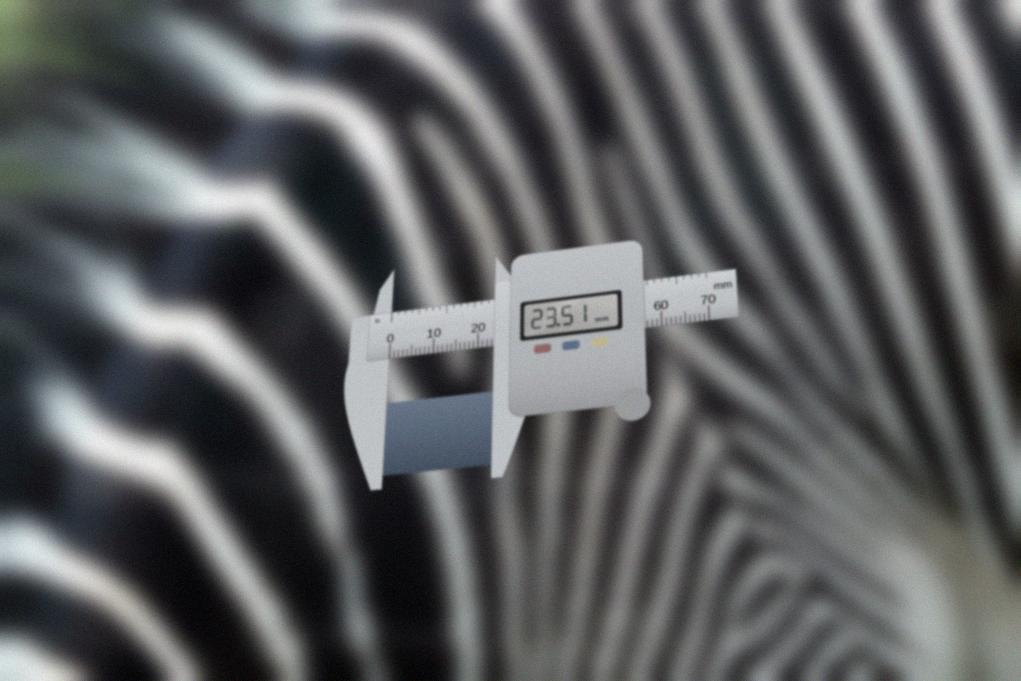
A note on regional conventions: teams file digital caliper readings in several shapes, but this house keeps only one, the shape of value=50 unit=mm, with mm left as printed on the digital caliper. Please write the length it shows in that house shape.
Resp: value=23.51 unit=mm
